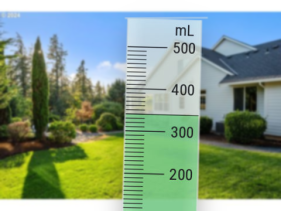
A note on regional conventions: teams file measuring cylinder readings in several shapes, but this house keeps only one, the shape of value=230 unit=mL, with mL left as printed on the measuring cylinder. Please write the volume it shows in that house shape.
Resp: value=340 unit=mL
